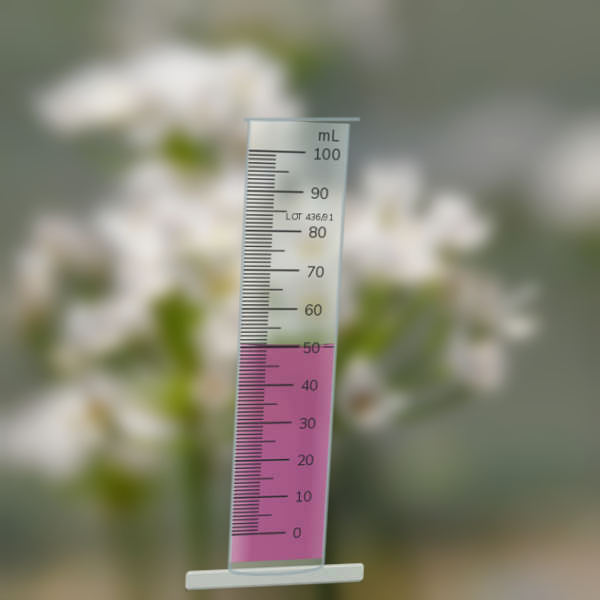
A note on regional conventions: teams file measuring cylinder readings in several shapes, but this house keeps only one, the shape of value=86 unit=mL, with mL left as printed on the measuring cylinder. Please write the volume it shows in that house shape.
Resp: value=50 unit=mL
